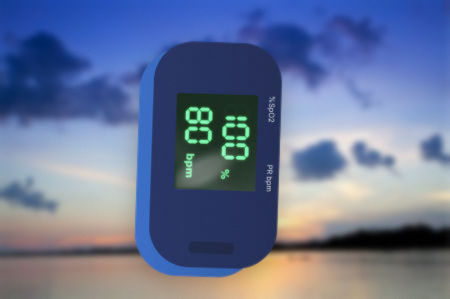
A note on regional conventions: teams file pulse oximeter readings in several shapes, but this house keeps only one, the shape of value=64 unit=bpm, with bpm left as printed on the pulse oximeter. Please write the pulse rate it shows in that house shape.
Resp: value=80 unit=bpm
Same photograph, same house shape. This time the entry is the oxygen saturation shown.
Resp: value=100 unit=%
